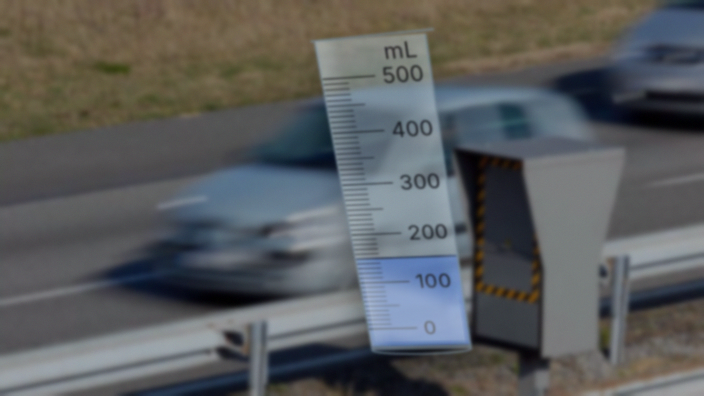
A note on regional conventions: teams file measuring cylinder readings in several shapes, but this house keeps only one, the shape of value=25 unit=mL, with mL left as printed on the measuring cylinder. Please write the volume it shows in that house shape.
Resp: value=150 unit=mL
